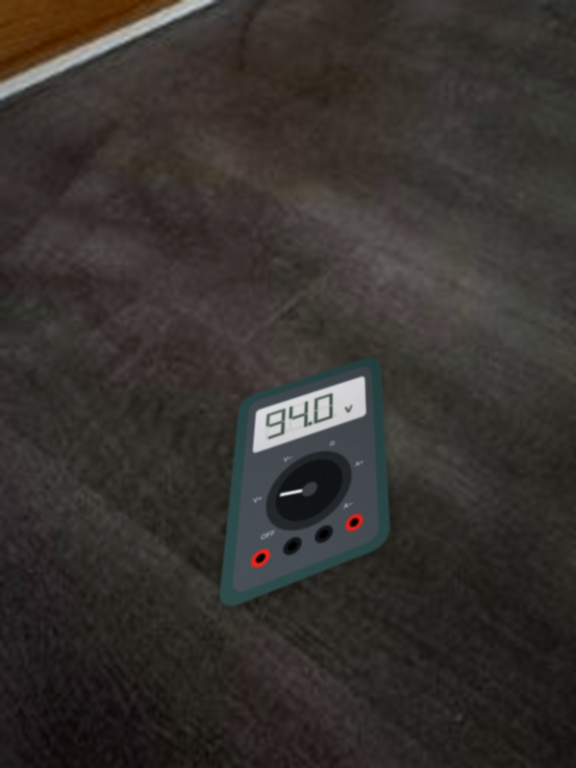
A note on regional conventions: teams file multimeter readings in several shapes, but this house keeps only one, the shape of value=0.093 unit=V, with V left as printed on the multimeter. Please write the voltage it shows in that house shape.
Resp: value=94.0 unit=V
